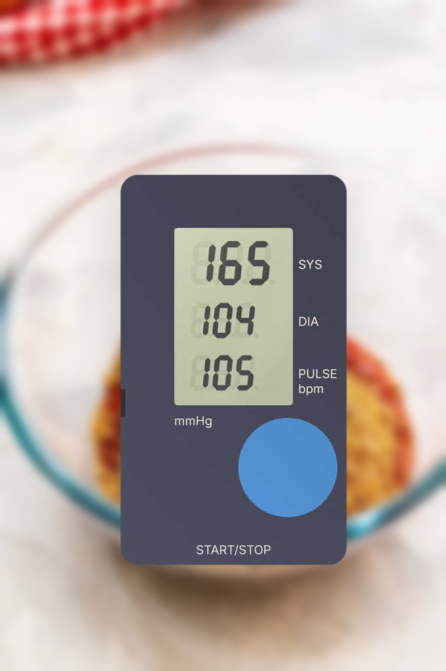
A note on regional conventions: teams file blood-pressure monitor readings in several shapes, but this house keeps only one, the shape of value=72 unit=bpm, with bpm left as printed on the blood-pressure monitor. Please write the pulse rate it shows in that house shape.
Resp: value=105 unit=bpm
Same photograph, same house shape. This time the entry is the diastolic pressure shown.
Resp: value=104 unit=mmHg
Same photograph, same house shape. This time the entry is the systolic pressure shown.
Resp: value=165 unit=mmHg
